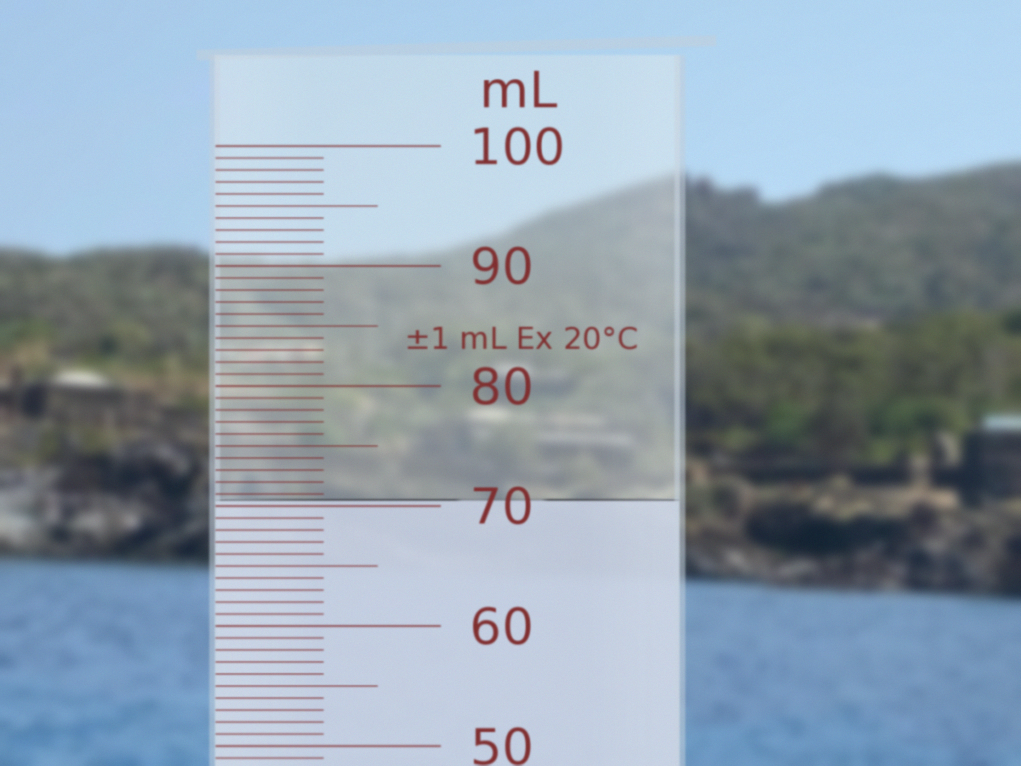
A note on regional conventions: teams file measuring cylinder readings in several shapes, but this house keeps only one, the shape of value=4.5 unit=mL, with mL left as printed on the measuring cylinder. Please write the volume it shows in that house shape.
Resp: value=70.5 unit=mL
